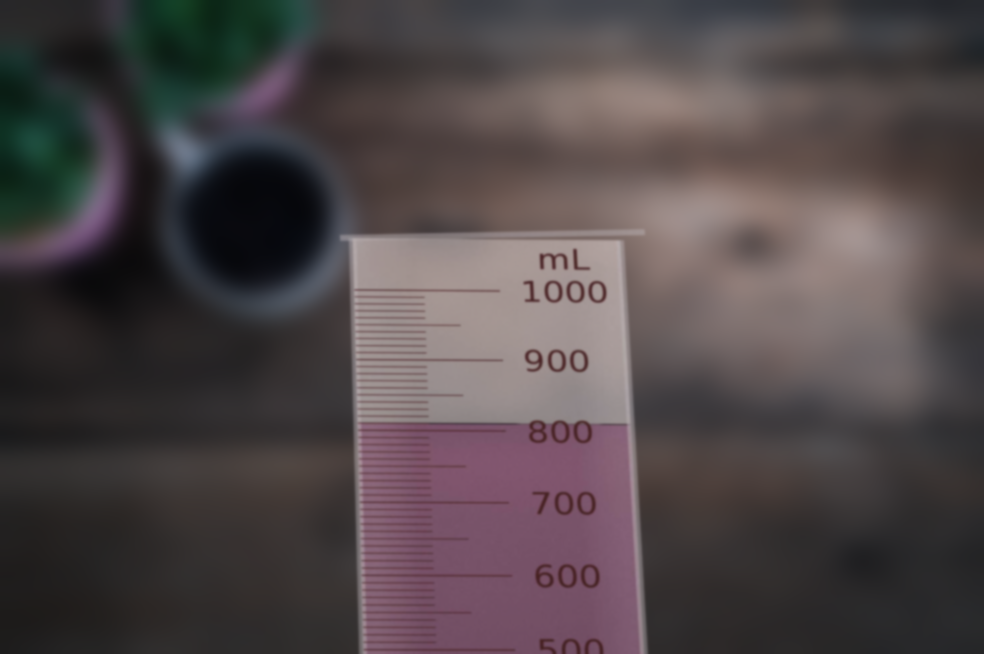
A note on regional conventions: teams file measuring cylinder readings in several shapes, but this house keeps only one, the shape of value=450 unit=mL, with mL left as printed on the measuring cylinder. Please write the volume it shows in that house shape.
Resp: value=810 unit=mL
